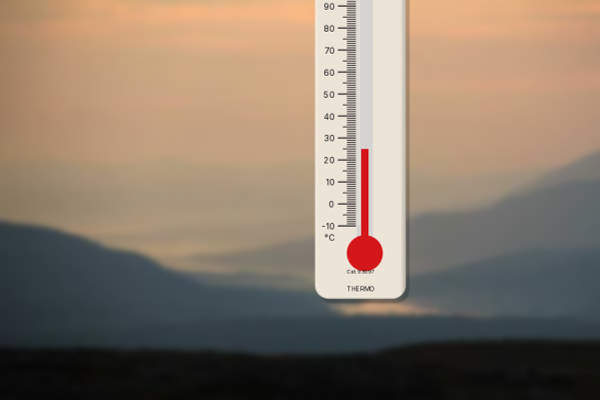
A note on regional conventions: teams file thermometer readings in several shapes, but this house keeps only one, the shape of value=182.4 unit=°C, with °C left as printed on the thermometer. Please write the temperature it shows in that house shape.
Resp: value=25 unit=°C
